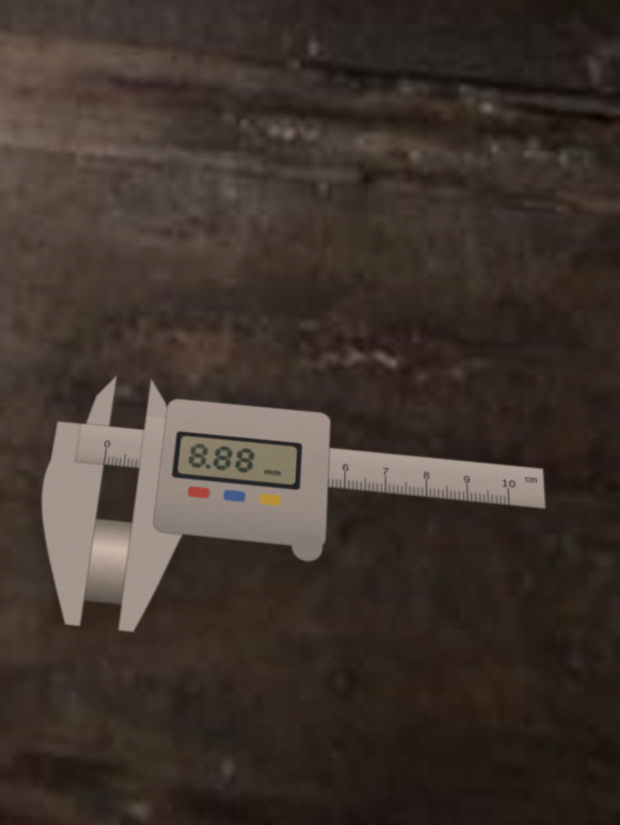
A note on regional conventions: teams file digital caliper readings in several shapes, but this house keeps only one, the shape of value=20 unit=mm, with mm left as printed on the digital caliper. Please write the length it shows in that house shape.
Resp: value=8.88 unit=mm
